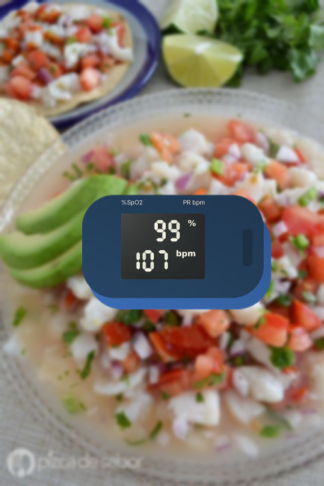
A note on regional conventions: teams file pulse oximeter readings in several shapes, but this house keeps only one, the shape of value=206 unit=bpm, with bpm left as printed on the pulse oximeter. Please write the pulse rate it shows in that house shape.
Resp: value=107 unit=bpm
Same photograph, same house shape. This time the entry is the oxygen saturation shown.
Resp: value=99 unit=%
